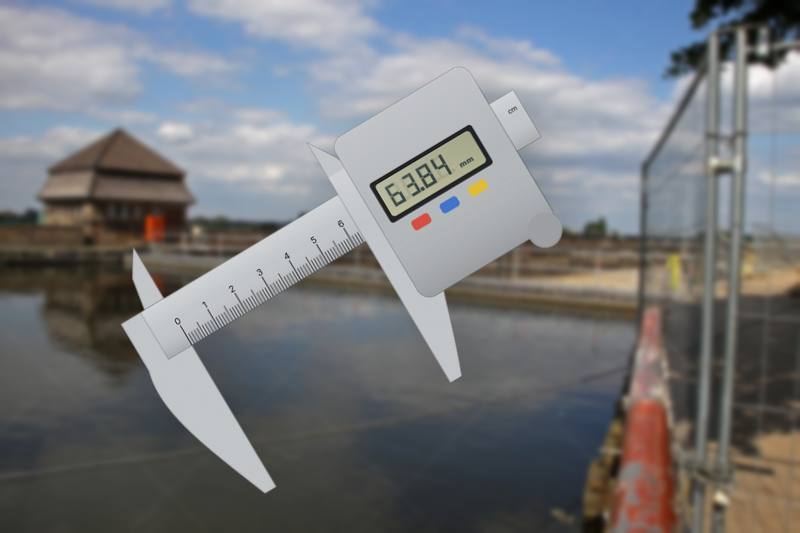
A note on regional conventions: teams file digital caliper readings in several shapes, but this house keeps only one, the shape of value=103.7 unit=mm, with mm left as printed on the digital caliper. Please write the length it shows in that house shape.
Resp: value=63.84 unit=mm
